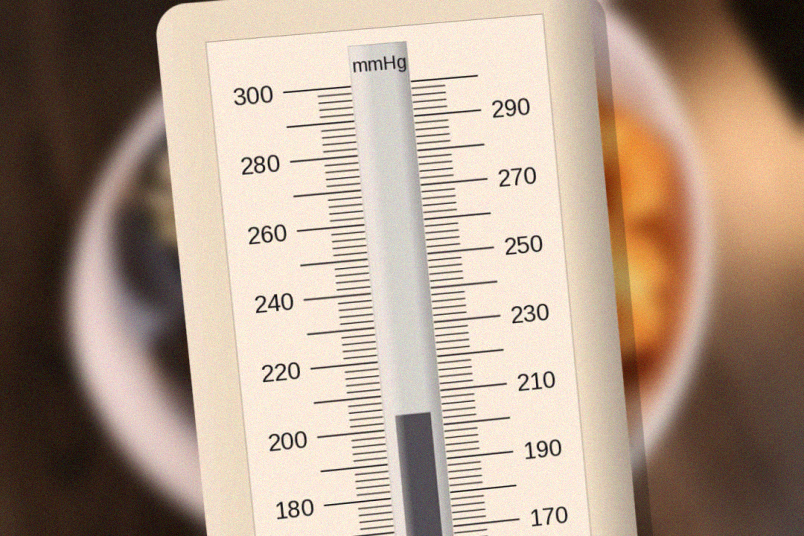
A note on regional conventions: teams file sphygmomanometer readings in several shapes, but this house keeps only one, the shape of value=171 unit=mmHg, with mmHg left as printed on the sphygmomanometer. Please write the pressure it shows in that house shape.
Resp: value=204 unit=mmHg
